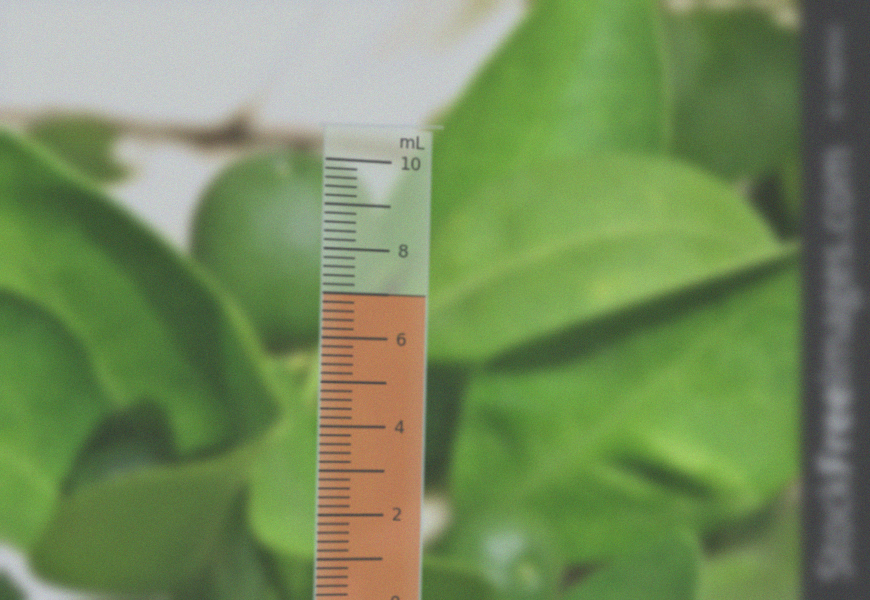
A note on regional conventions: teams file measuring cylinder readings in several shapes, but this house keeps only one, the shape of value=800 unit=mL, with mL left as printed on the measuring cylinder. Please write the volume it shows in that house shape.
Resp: value=7 unit=mL
